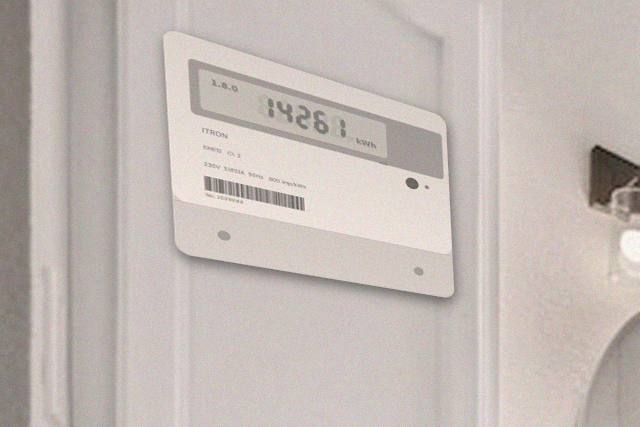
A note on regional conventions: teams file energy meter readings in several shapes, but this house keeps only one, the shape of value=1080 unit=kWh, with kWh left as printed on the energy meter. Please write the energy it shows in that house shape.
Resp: value=14261 unit=kWh
